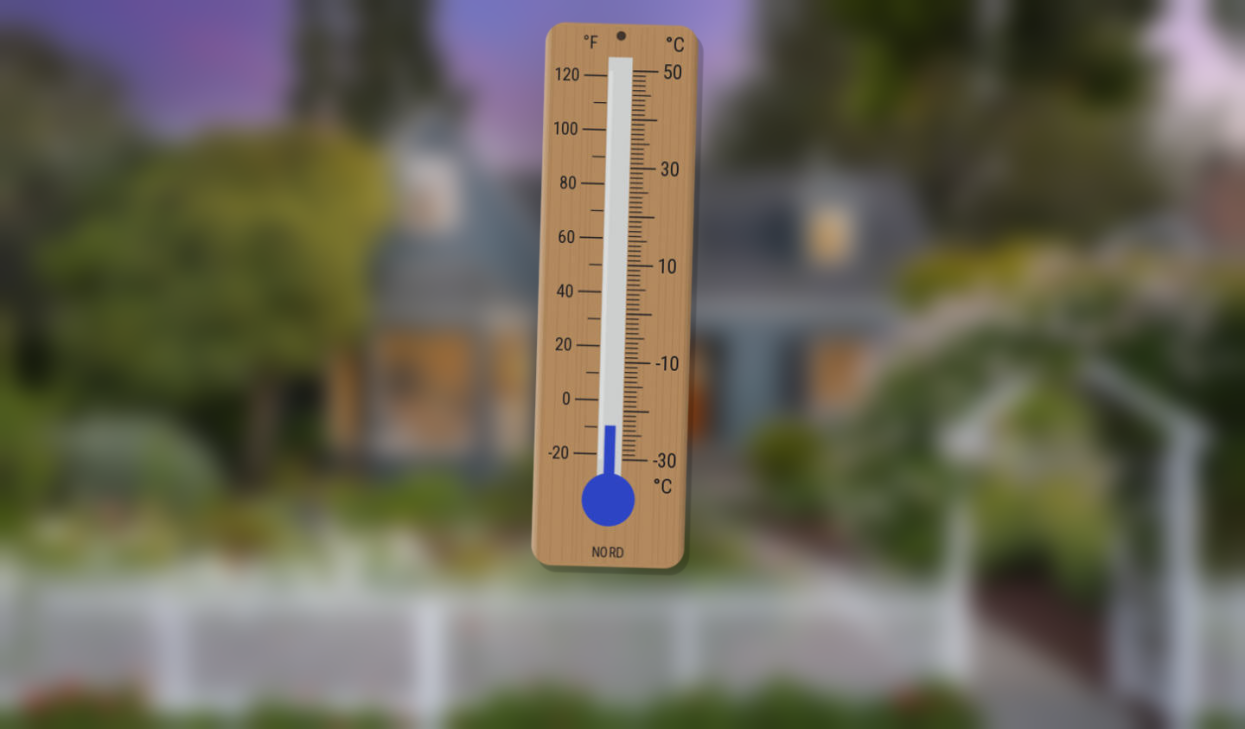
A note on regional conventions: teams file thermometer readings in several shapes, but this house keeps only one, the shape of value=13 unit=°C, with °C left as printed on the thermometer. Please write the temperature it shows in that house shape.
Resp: value=-23 unit=°C
